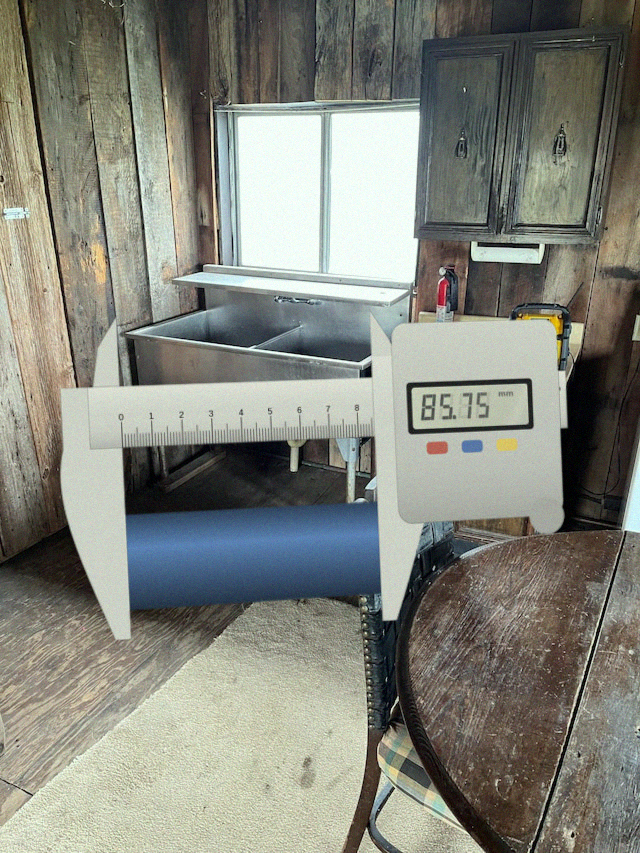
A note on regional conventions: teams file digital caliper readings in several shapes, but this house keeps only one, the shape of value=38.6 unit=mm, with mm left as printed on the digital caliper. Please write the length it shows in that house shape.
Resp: value=85.75 unit=mm
